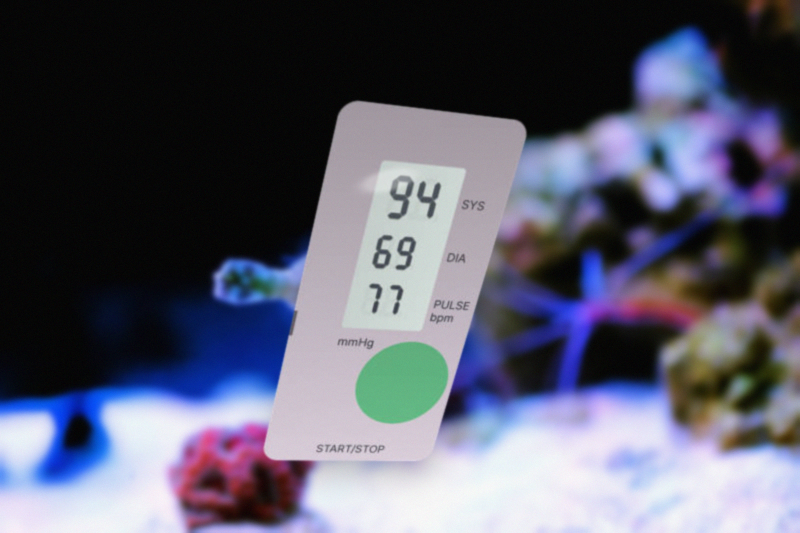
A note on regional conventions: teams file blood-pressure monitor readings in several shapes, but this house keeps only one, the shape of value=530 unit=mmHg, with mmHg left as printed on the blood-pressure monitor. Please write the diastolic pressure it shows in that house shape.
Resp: value=69 unit=mmHg
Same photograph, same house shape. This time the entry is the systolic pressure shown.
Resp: value=94 unit=mmHg
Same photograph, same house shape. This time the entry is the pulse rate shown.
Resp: value=77 unit=bpm
